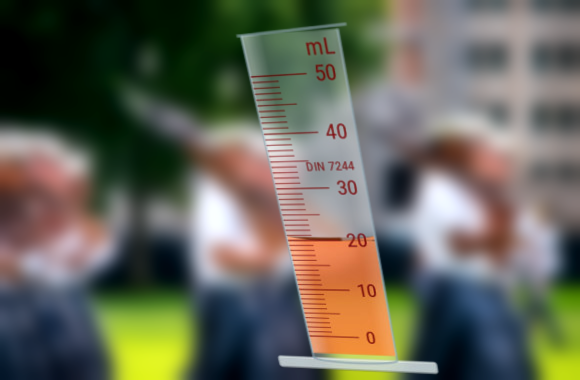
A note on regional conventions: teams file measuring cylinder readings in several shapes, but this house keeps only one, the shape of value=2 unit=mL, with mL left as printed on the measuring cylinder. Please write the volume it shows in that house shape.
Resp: value=20 unit=mL
